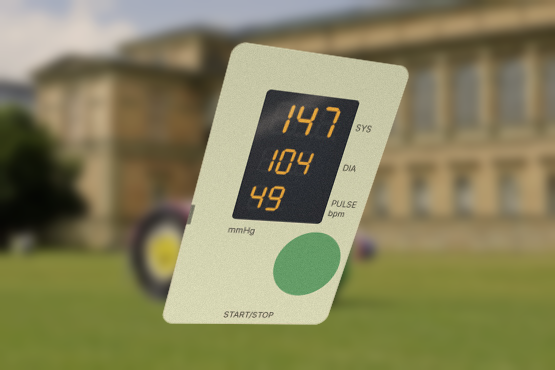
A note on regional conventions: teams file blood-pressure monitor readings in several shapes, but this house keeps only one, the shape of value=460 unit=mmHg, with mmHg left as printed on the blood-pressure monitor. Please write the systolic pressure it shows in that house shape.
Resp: value=147 unit=mmHg
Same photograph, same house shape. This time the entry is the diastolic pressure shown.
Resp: value=104 unit=mmHg
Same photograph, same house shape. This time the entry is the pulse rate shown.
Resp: value=49 unit=bpm
